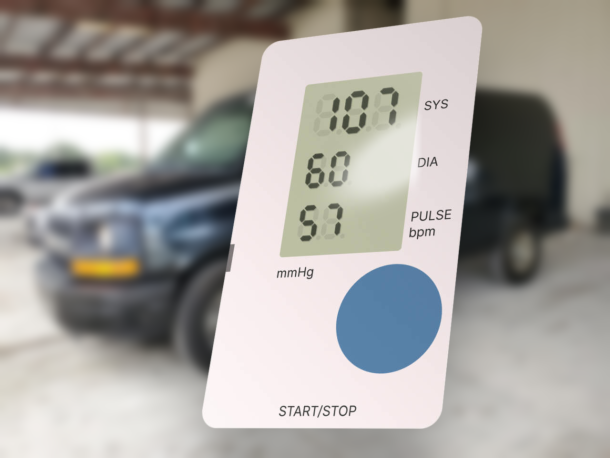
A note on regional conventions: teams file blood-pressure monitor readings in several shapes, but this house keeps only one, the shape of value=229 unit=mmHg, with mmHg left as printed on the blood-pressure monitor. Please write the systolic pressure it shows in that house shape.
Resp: value=107 unit=mmHg
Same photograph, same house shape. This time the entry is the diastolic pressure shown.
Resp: value=60 unit=mmHg
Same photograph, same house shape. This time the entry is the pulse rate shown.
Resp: value=57 unit=bpm
